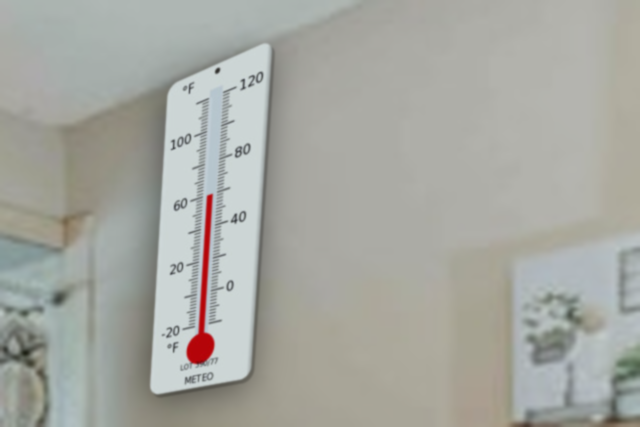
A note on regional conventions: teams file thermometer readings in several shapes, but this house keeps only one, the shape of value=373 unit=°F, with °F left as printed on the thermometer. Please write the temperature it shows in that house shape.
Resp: value=60 unit=°F
